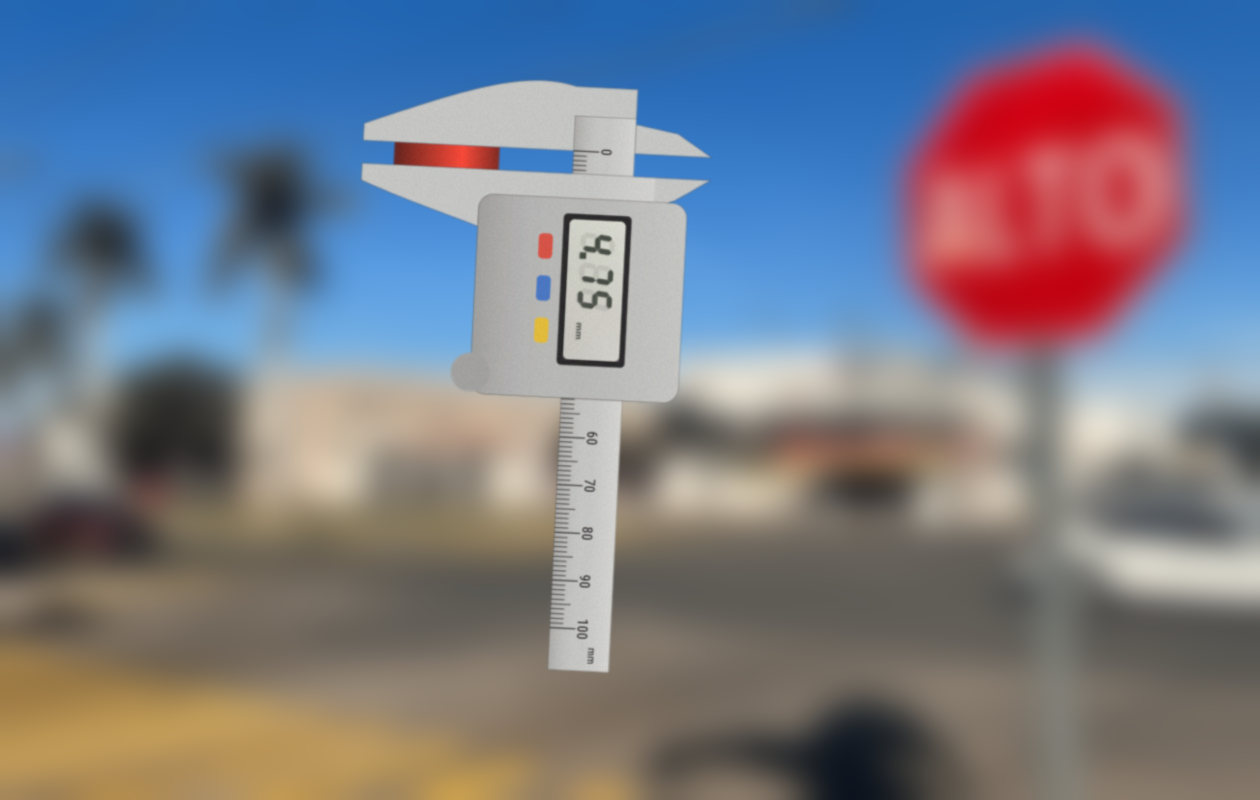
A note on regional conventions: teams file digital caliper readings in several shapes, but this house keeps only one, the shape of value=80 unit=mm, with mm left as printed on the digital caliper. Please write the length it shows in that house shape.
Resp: value=4.75 unit=mm
